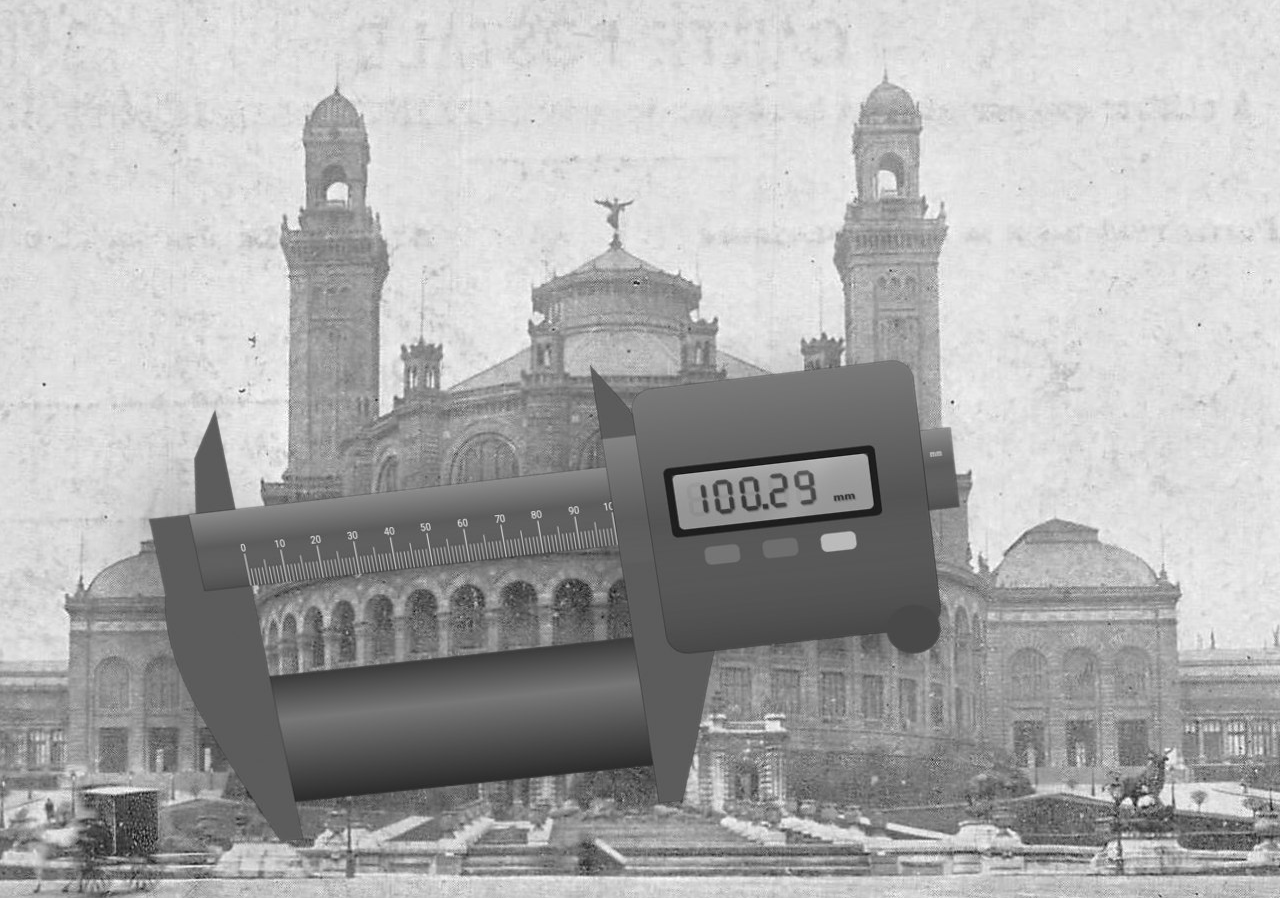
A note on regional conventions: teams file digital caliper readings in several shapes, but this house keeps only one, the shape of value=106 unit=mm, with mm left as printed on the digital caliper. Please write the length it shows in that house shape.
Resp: value=100.29 unit=mm
